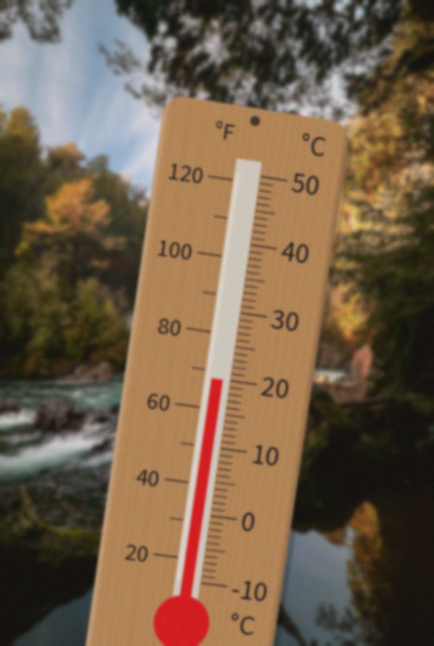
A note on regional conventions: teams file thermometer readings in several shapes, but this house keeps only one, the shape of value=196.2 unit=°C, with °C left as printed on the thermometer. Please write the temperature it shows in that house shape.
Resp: value=20 unit=°C
